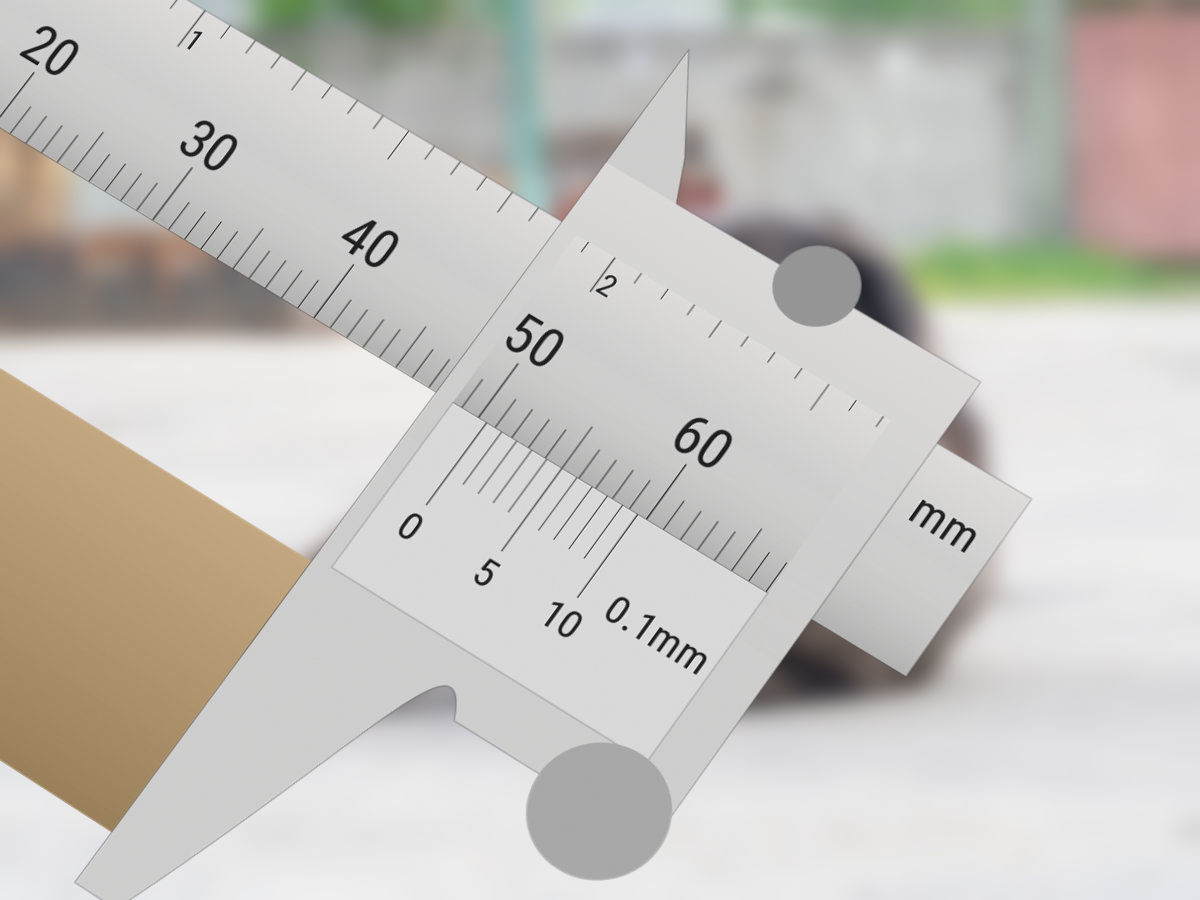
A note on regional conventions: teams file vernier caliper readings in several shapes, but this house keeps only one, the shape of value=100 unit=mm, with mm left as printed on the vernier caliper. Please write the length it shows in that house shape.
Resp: value=50.5 unit=mm
